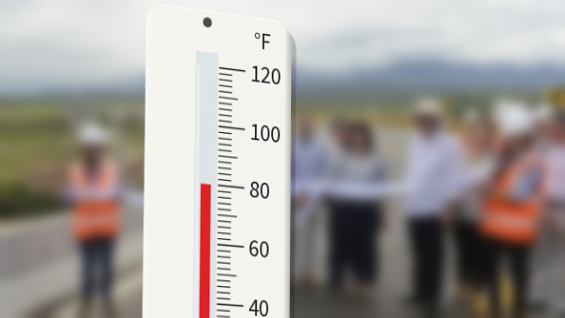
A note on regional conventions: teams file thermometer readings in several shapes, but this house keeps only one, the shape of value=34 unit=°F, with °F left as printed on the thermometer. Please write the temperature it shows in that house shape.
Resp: value=80 unit=°F
